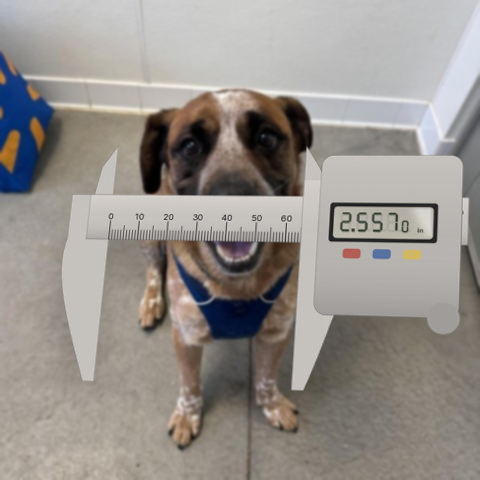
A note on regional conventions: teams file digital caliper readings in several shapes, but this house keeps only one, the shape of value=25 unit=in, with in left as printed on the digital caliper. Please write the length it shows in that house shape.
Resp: value=2.5570 unit=in
